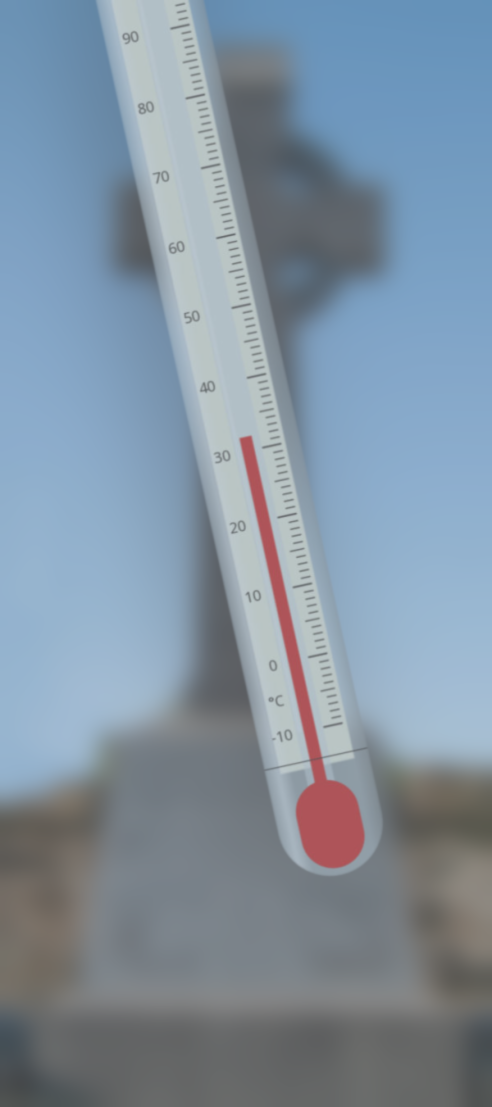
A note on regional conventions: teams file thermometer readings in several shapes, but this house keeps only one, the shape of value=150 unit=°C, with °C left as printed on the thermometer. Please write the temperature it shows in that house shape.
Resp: value=32 unit=°C
